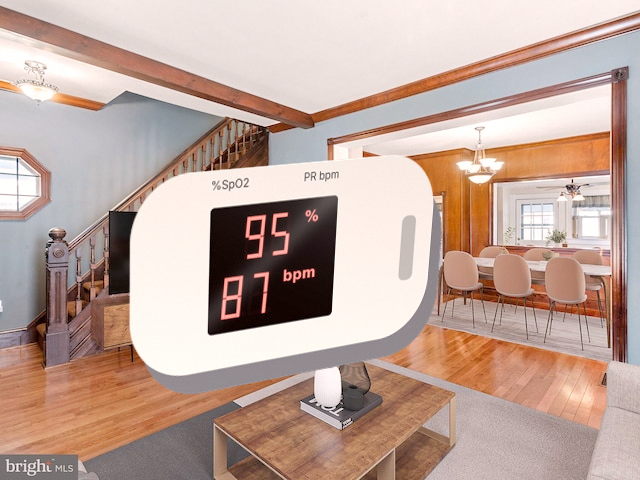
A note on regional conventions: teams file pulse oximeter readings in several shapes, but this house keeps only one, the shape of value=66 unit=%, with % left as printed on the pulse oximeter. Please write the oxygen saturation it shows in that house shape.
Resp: value=95 unit=%
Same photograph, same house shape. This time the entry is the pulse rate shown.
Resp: value=87 unit=bpm
